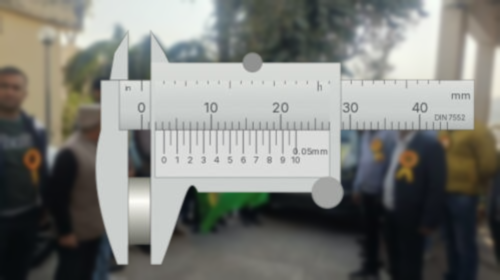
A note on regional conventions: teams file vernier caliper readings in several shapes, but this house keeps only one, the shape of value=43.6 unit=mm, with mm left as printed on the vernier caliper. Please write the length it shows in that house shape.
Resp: value=3.2 unit=mm
